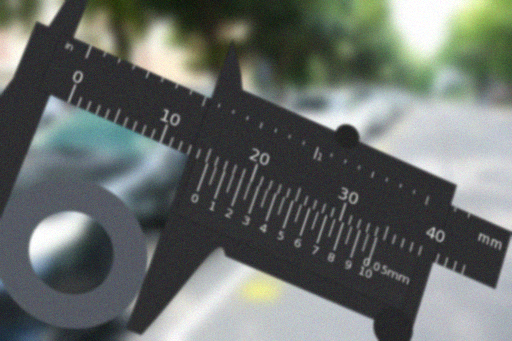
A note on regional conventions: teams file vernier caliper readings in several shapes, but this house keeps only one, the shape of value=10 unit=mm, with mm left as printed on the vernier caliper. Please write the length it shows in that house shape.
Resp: value=15.2 unit=mm
